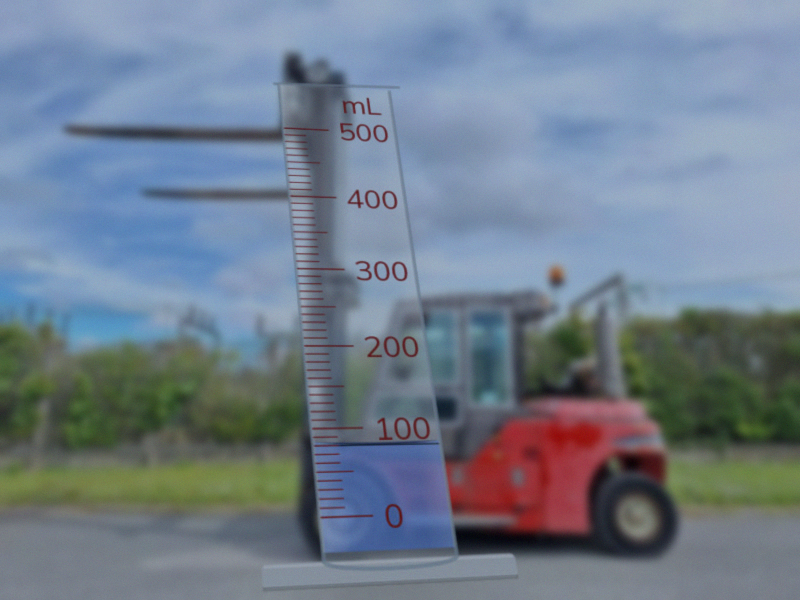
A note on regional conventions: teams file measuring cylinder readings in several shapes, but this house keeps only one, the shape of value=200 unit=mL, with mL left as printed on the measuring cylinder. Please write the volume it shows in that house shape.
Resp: value=80 unit=mL
